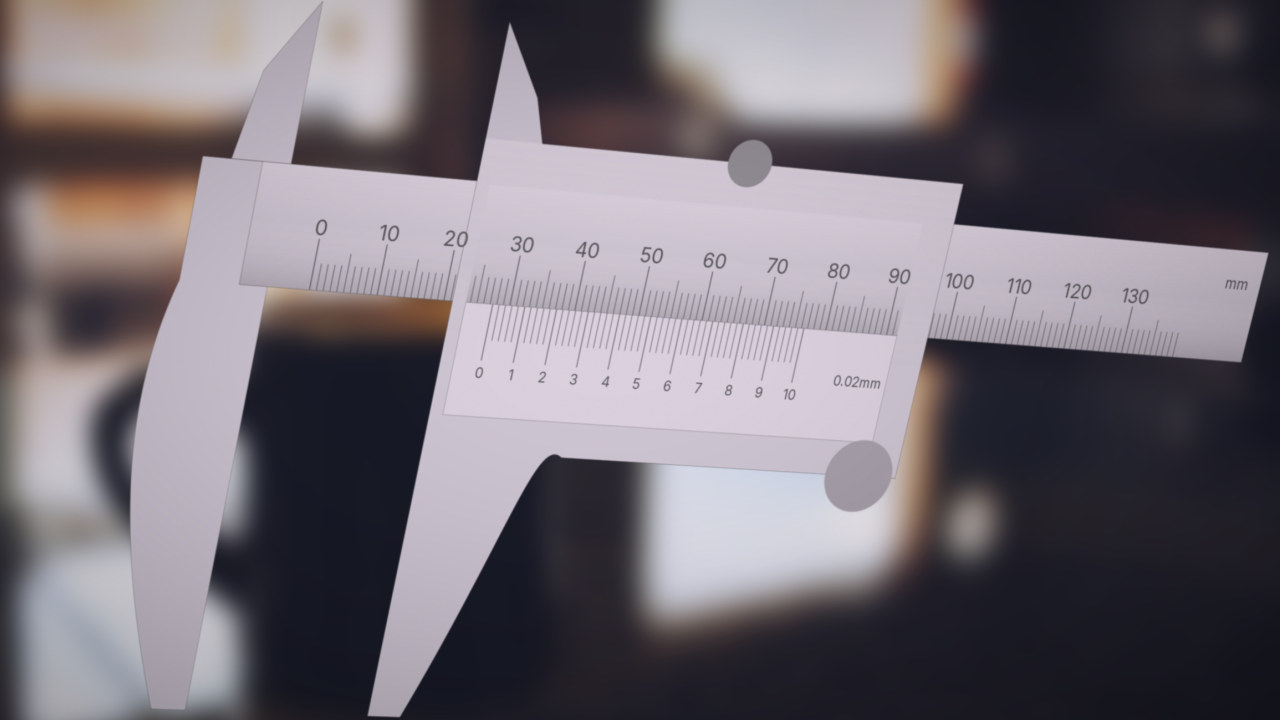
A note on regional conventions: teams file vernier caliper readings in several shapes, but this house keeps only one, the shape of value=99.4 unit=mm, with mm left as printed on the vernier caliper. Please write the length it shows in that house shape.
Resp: value=27.4 unit=mm
